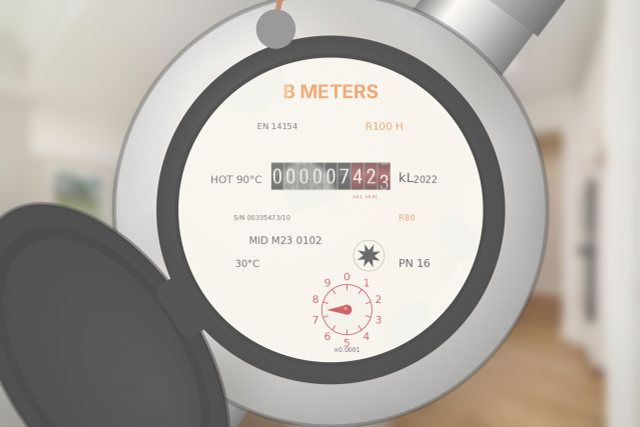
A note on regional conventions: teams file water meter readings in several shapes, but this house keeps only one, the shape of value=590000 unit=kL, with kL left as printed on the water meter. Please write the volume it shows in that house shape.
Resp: value=7.4227 unit=kL
